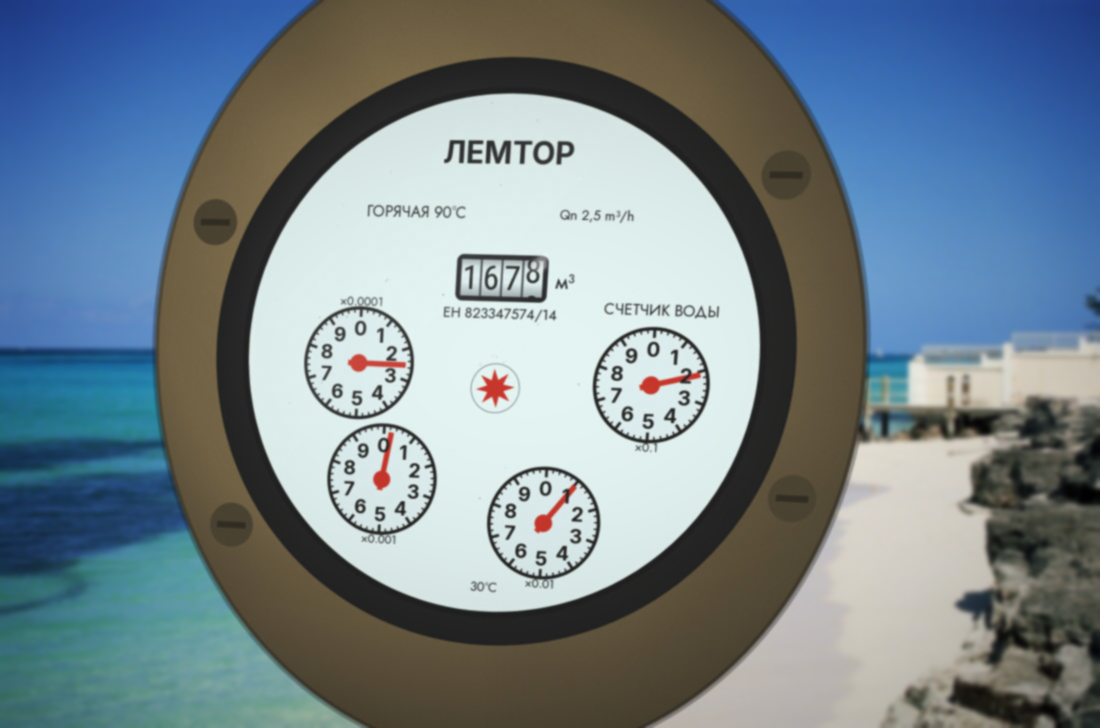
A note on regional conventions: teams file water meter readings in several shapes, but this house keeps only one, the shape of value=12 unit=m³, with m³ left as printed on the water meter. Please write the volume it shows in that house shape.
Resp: value=1678.2102 unit=m³
